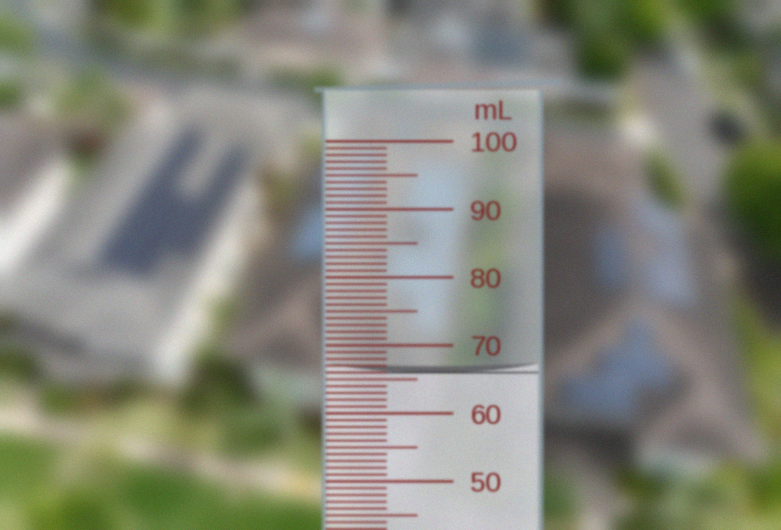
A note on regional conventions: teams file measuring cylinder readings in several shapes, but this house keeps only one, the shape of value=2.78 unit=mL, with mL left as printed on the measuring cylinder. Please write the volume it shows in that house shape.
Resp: value=66 unit=mL
